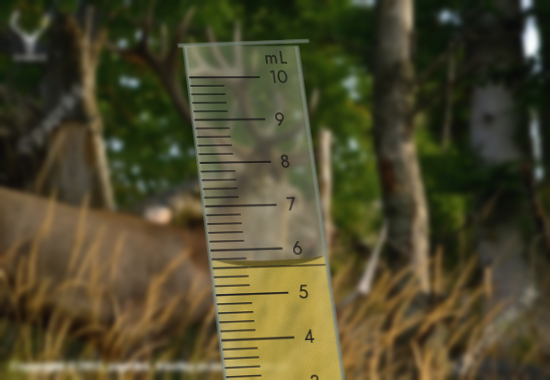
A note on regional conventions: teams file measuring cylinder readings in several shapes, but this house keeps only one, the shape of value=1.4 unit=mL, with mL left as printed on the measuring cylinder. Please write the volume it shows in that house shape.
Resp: value=5.6 unit=mL
